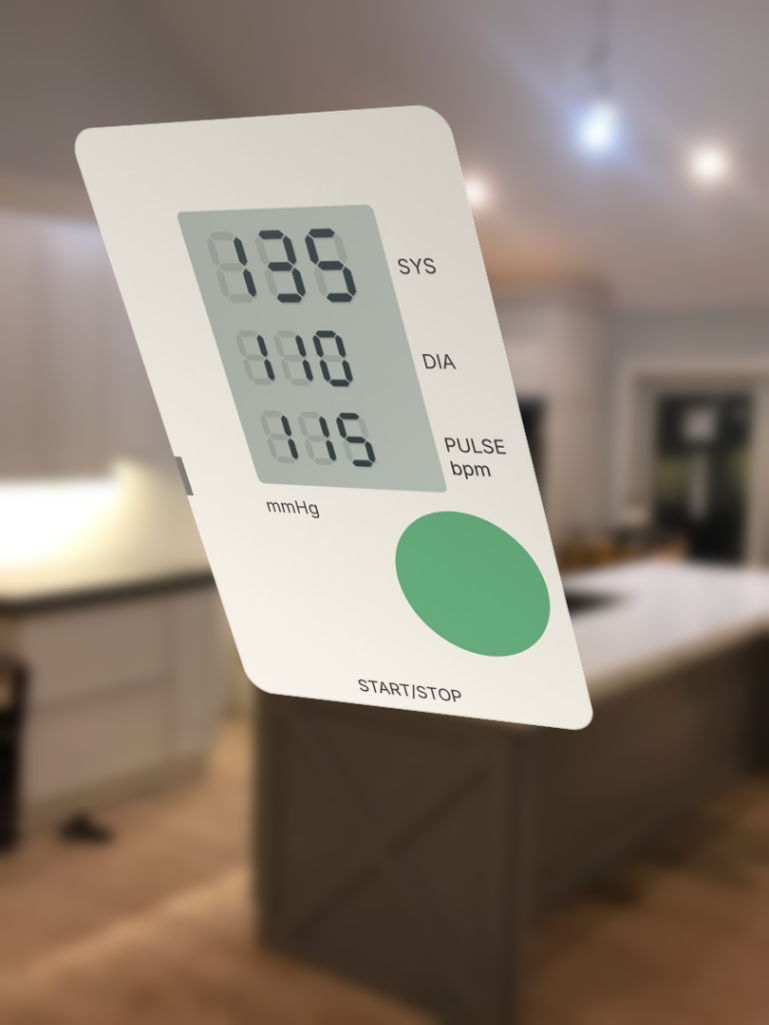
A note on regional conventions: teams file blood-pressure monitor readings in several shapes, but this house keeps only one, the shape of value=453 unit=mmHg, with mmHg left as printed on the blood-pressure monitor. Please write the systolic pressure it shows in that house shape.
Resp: value=135 unit=mmHg
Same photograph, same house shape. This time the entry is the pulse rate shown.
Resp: value=115 unit=bpm
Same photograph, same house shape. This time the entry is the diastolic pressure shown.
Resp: value=110 unit=mmHg
